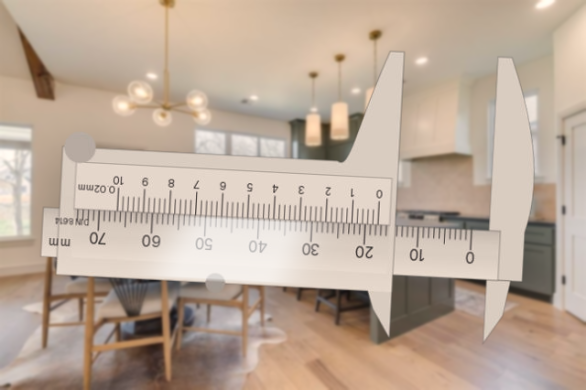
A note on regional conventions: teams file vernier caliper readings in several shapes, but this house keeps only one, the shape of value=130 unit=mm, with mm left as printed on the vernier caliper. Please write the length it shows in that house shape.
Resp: value=17.6 unit=mm
